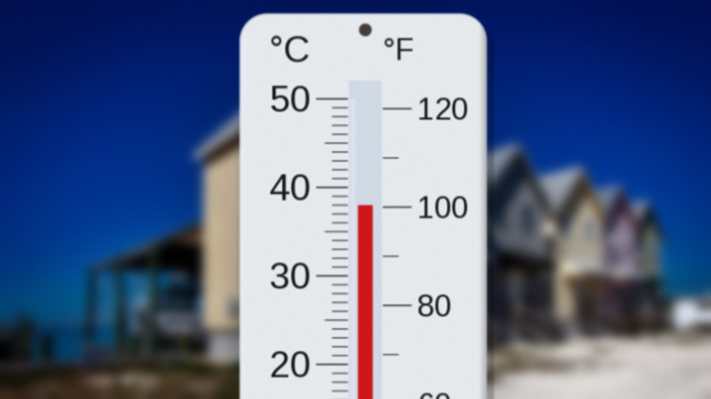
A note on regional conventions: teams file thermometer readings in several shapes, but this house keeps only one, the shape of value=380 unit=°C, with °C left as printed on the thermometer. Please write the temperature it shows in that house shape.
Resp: value=38 unit=°C
